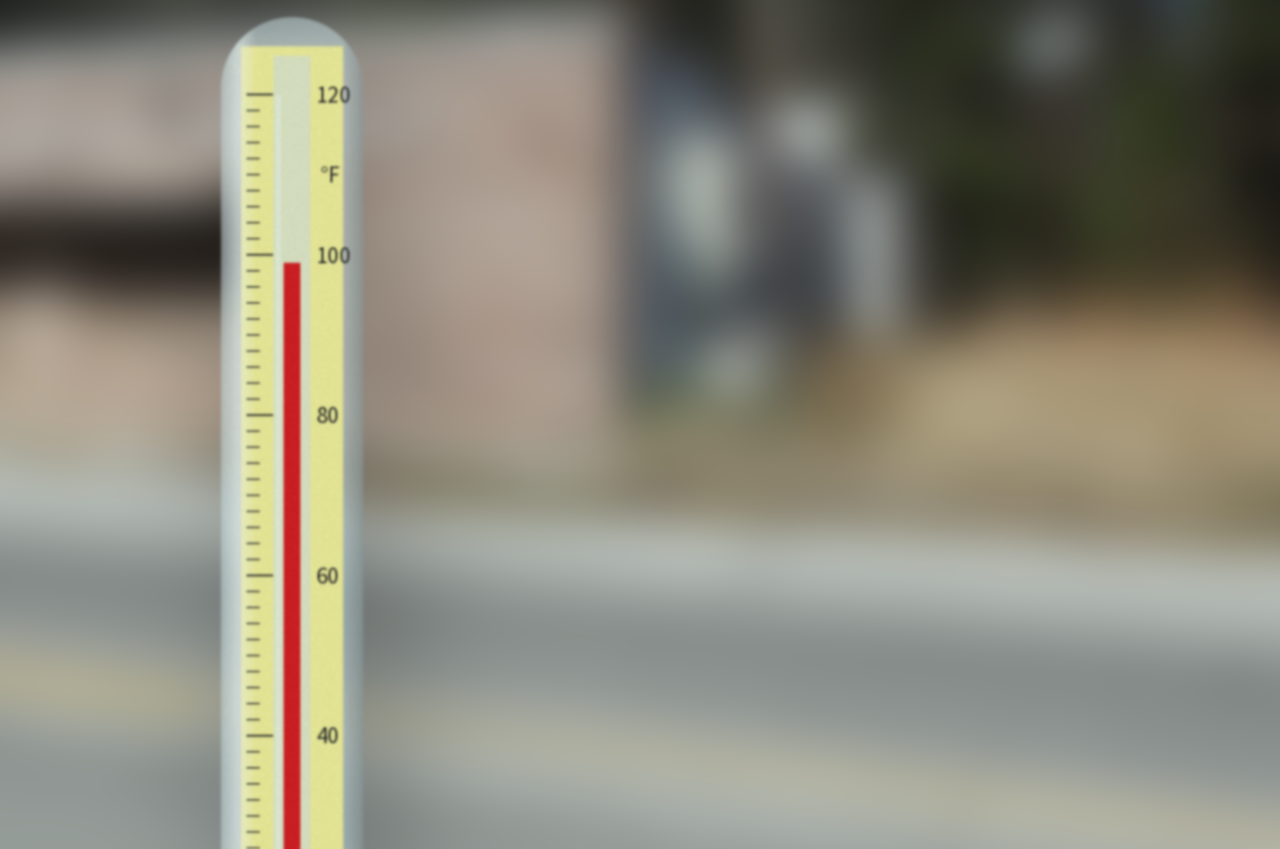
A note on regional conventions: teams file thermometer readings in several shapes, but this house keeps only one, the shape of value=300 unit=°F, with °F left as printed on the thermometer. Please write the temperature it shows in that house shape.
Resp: value=99 unit=°F
